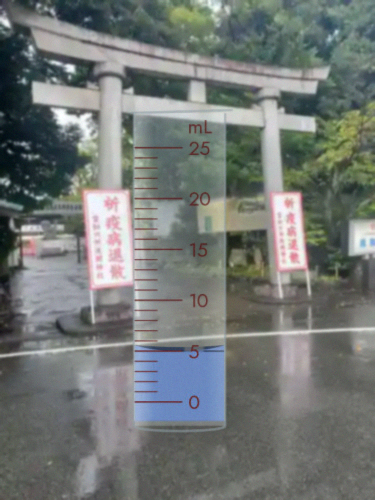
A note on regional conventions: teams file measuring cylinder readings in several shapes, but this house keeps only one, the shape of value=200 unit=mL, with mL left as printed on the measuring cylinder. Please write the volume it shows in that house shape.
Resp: value=5 unit=mL
